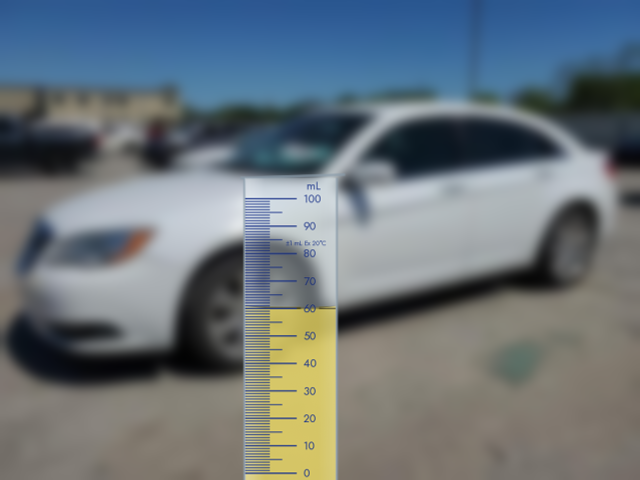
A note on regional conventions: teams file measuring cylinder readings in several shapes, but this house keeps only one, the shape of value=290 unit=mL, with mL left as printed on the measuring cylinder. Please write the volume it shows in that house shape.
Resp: value=60 unit=mL
